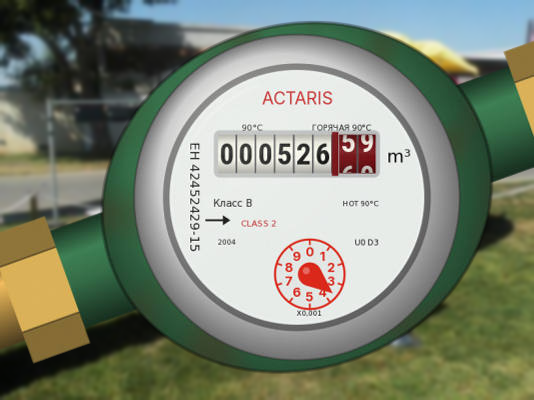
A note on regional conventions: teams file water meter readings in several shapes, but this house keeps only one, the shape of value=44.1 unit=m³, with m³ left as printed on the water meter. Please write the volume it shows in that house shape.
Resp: value=526.593 unit=m³
